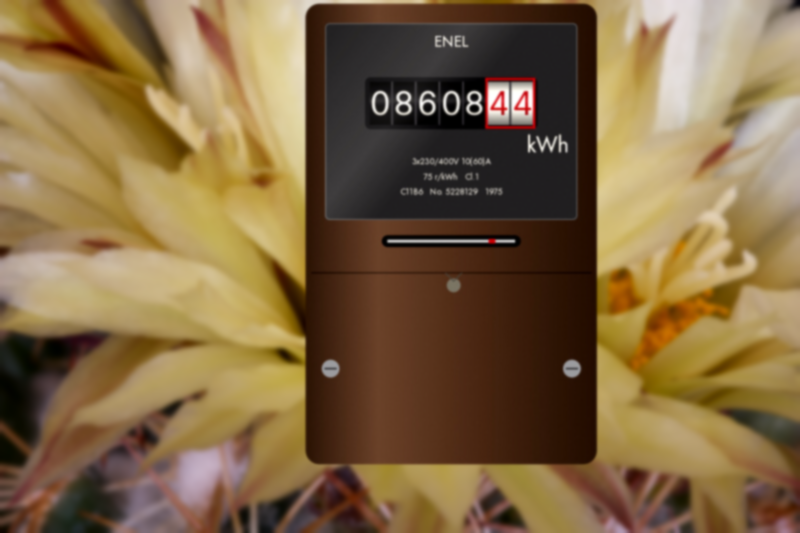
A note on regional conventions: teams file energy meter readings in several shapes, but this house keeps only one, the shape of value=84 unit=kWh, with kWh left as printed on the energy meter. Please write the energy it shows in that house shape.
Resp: value=8608.44 unit=kWh
